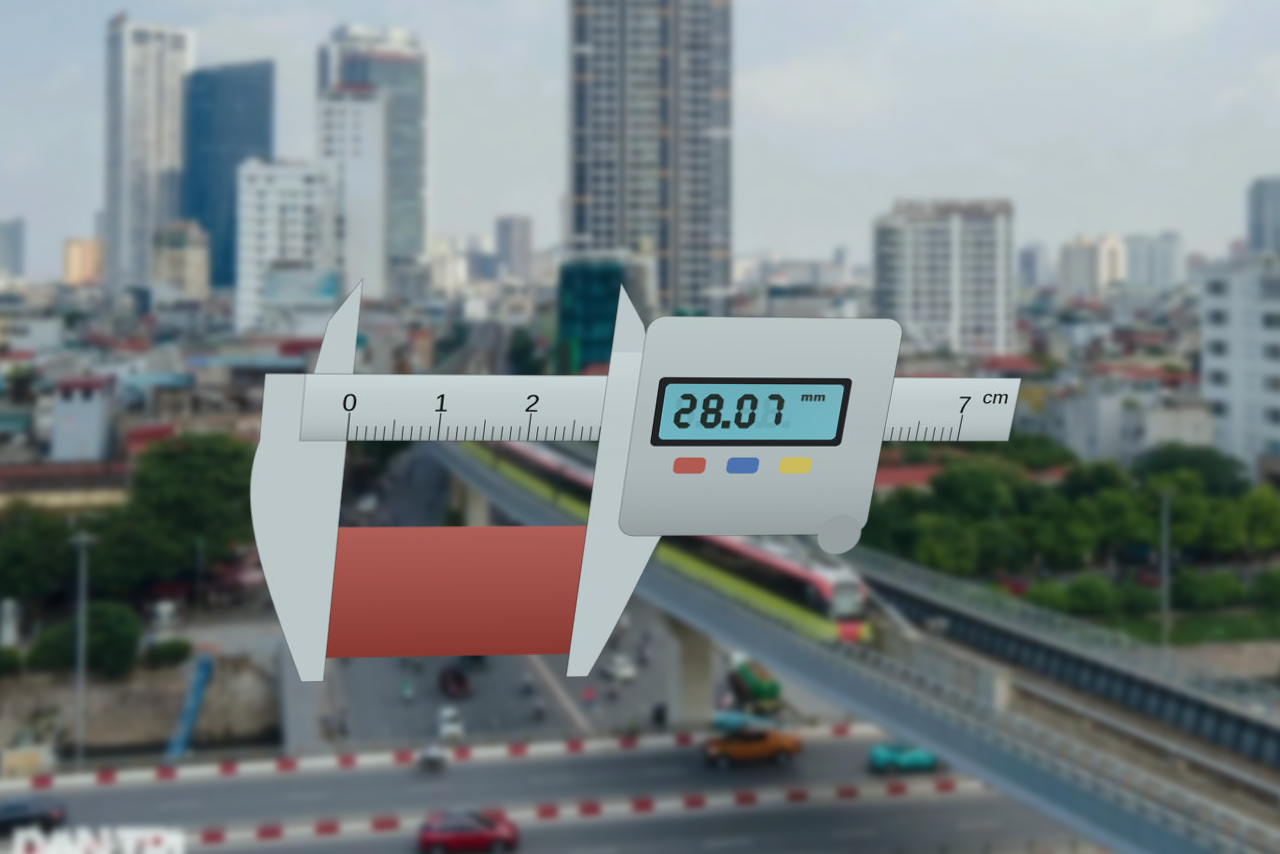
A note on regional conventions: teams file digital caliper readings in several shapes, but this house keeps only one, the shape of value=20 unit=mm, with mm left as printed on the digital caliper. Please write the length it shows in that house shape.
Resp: value=28.07 unit=mm
